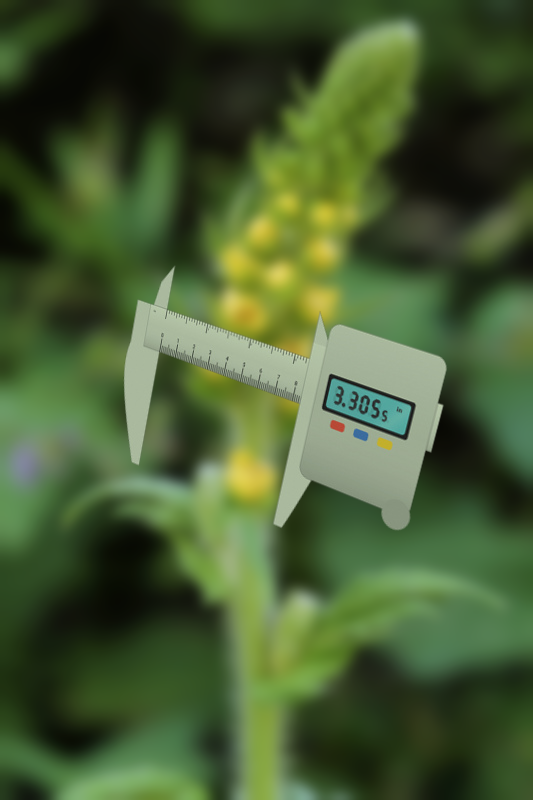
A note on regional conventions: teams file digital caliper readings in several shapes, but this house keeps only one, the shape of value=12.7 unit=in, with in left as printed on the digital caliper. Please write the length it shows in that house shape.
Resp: value=3.3055 unit=in
